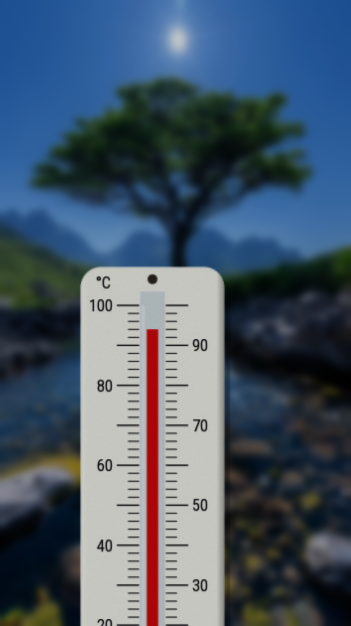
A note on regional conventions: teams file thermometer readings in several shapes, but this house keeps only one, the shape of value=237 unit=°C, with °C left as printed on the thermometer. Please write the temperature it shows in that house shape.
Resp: value=94 unit=°C
